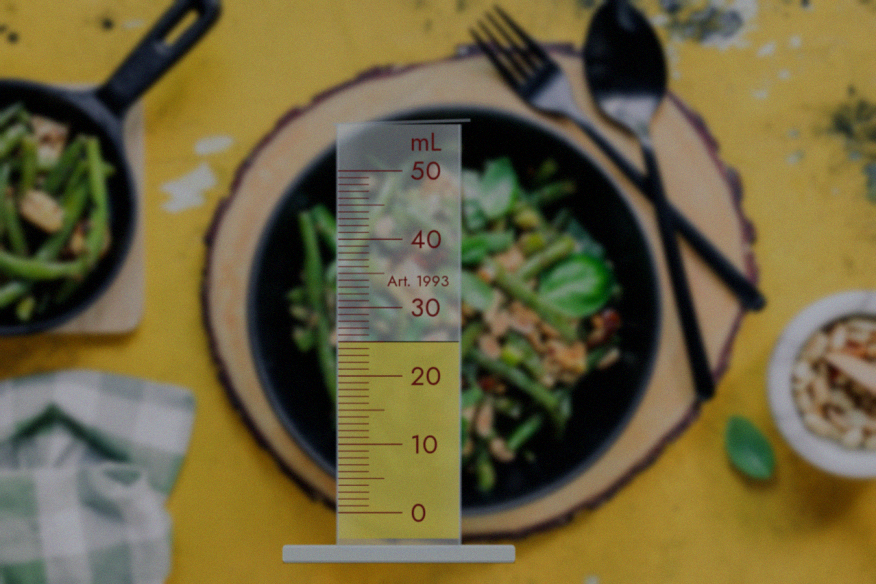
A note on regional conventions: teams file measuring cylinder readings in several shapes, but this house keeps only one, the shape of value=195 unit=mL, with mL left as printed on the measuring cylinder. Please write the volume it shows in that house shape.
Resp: value=25 unit=mL
